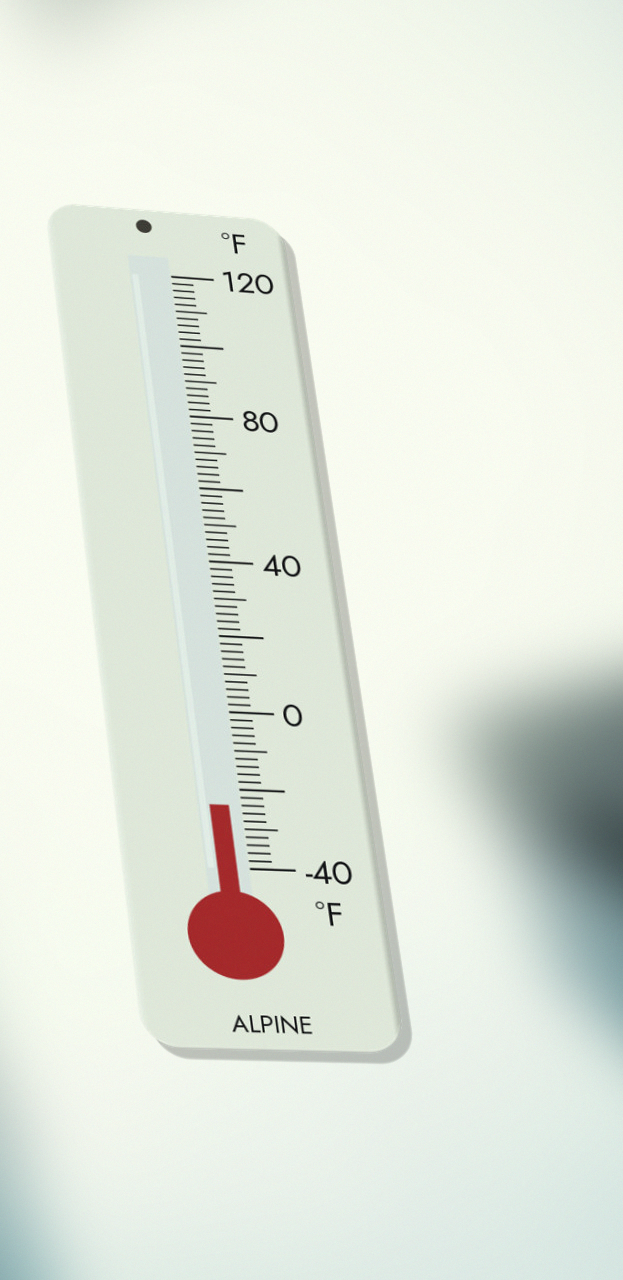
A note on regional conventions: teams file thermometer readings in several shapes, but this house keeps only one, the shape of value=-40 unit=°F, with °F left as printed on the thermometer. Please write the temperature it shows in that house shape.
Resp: value=-24 unit=°F
